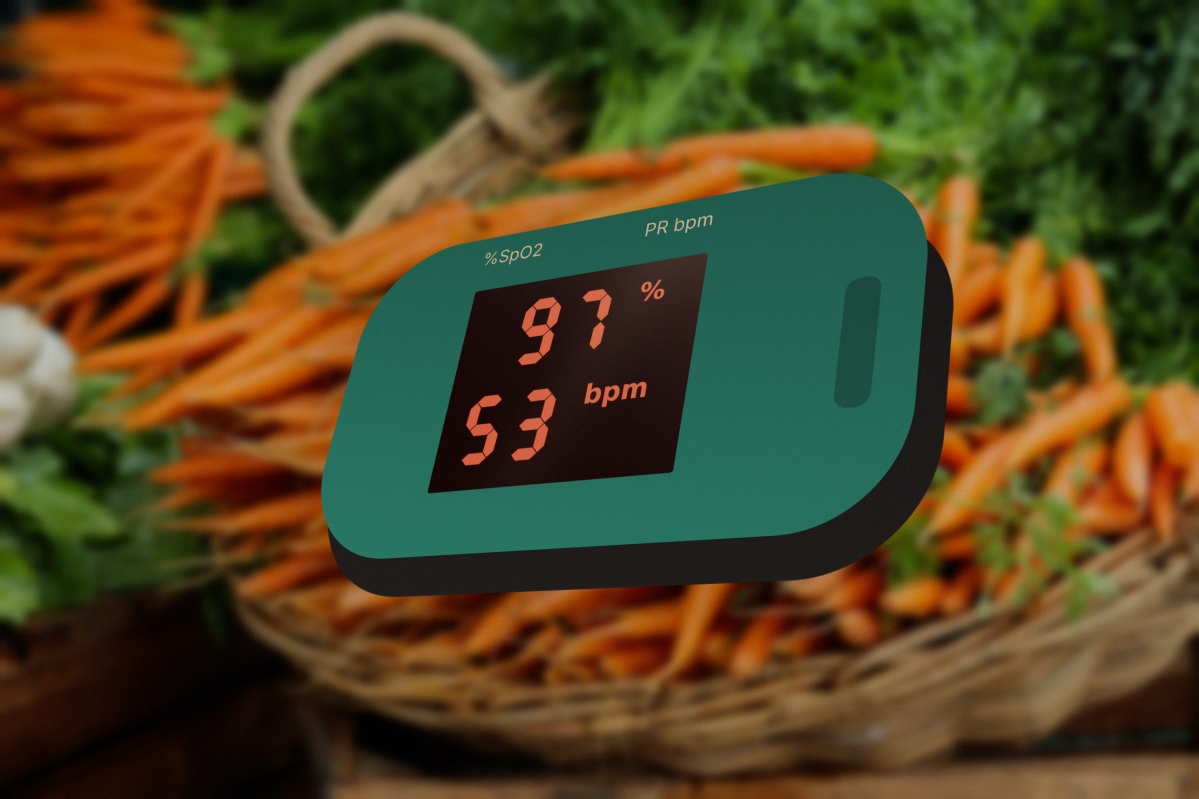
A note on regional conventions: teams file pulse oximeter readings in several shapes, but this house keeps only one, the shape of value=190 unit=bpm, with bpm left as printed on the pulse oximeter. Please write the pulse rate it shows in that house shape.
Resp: value=53 unit=bpm
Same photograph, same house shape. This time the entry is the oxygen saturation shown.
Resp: value=97 unit=%
